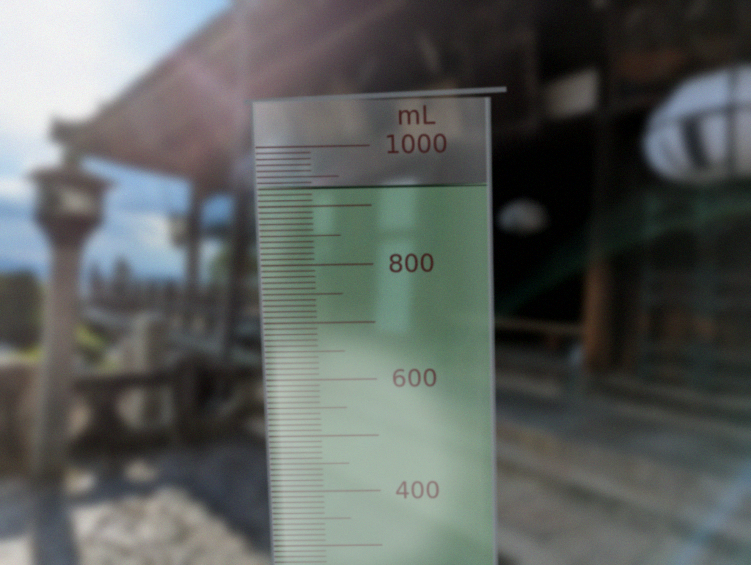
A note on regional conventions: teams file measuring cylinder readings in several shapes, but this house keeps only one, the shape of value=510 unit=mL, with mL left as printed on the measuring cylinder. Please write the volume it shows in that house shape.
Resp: value=930 unit=mL
